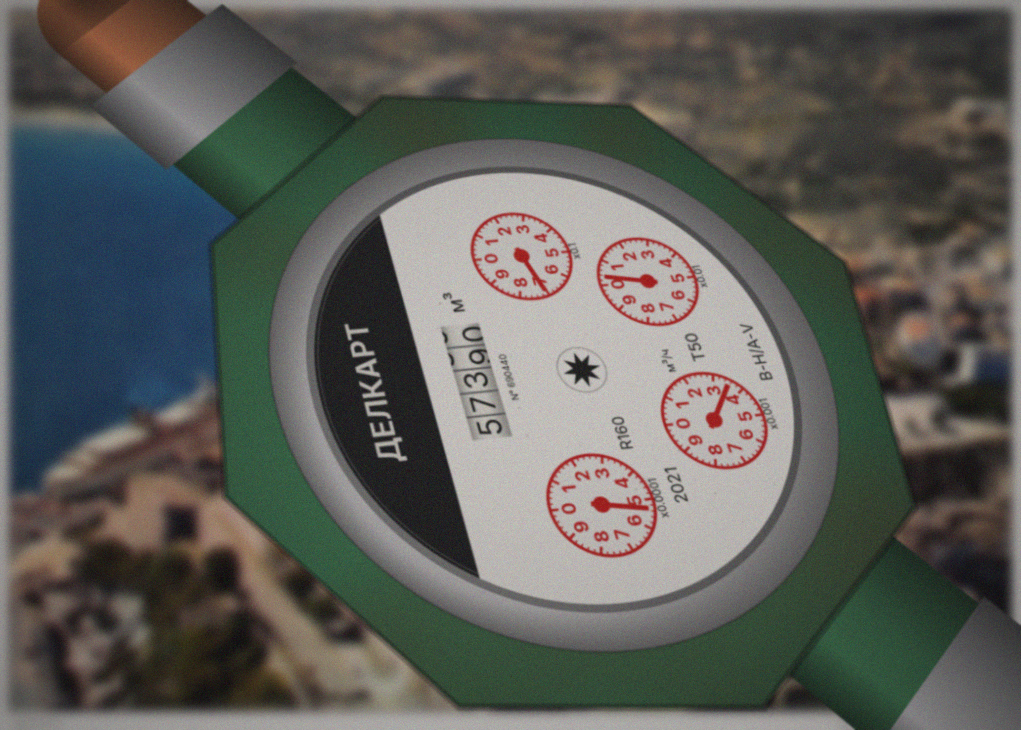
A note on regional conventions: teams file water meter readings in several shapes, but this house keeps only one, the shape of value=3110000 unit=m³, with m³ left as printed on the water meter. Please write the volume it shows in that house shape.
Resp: value=57389.7035 unit=m³
